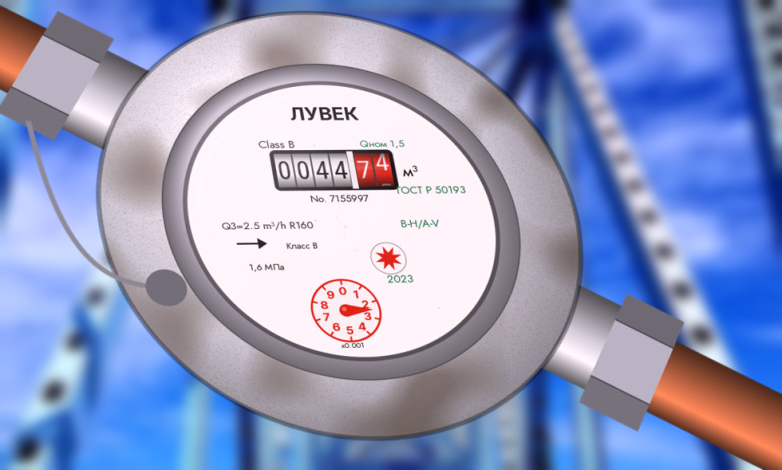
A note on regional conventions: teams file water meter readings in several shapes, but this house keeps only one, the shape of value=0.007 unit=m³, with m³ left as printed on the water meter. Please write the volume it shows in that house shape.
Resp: value=44.742 unit=m³
